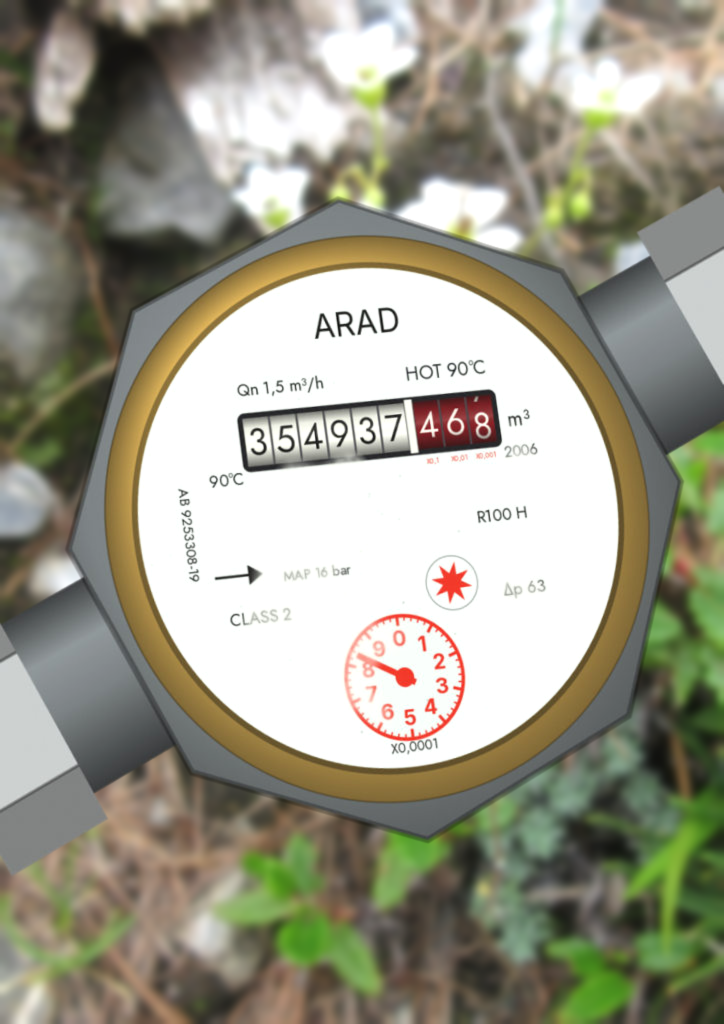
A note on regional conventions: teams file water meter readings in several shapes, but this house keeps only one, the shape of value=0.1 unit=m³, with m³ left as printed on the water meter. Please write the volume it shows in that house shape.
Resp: value=354937.4678 unit=m³
